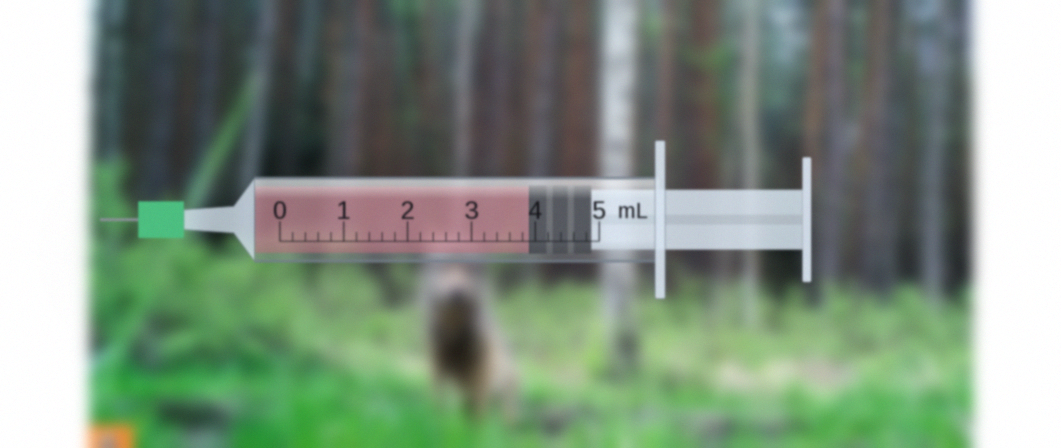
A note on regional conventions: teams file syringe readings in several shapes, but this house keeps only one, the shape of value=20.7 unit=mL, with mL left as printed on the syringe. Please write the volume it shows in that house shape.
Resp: value=3.9 unit=mL
